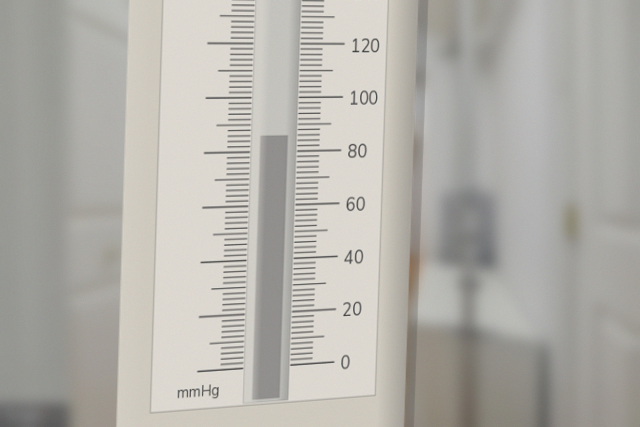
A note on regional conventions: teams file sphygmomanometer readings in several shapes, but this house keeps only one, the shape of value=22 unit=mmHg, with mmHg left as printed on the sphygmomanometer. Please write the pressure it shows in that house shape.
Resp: value=86 unit=mmHg
